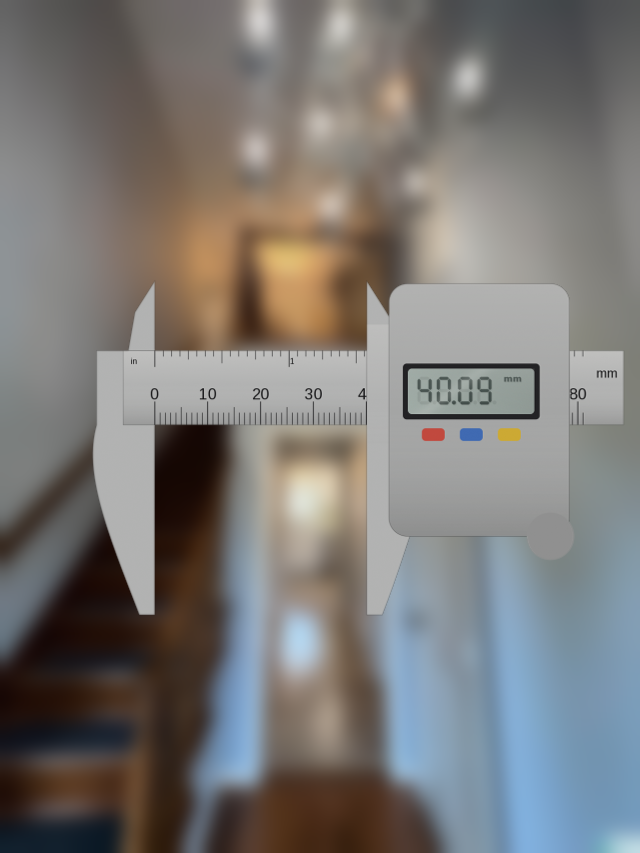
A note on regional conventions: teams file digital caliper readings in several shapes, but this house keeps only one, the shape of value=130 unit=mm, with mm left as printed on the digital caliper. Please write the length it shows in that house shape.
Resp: value=40.09 unit=mm
